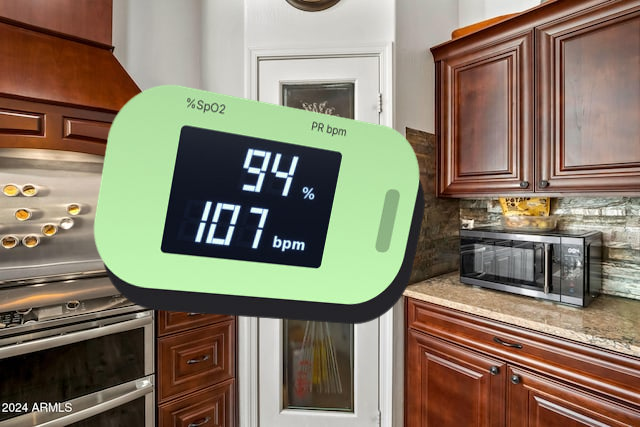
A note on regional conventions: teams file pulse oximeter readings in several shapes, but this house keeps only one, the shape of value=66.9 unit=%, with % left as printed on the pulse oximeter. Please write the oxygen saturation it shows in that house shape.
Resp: value=94 unit=%
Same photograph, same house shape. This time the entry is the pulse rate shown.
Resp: value=107 unit=bpm
